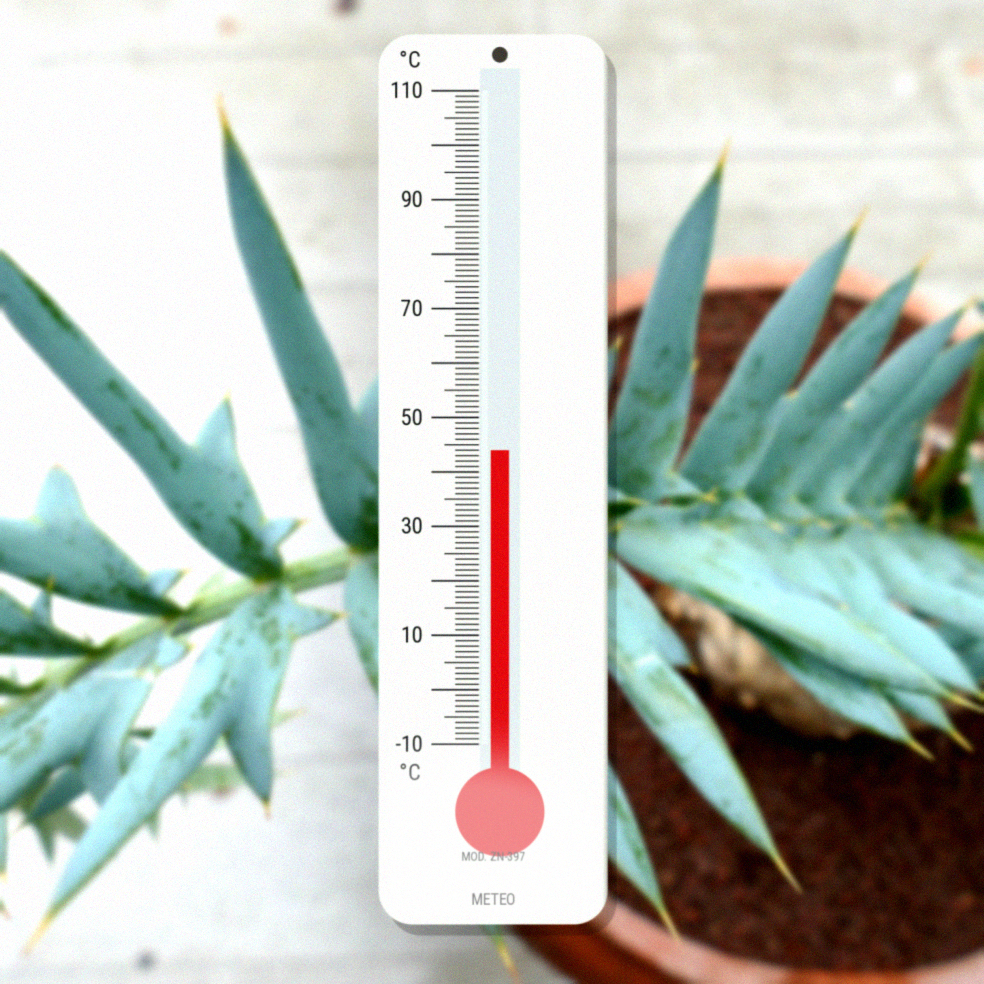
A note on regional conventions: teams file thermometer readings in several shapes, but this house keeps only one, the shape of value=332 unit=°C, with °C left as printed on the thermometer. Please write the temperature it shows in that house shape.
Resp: value=44 unit=°C
